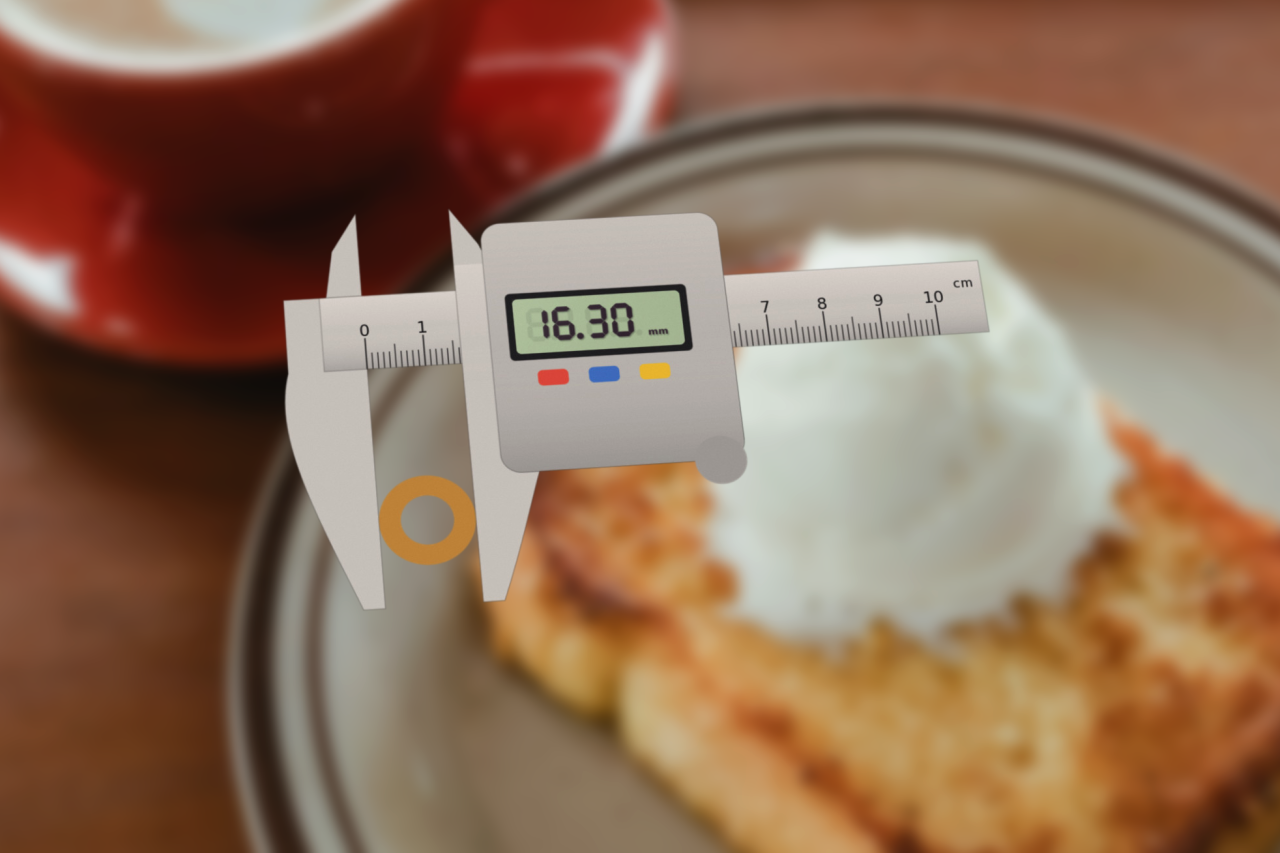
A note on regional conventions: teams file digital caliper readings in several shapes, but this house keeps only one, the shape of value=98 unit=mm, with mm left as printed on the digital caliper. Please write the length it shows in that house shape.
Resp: value=16.30 unit=mm
